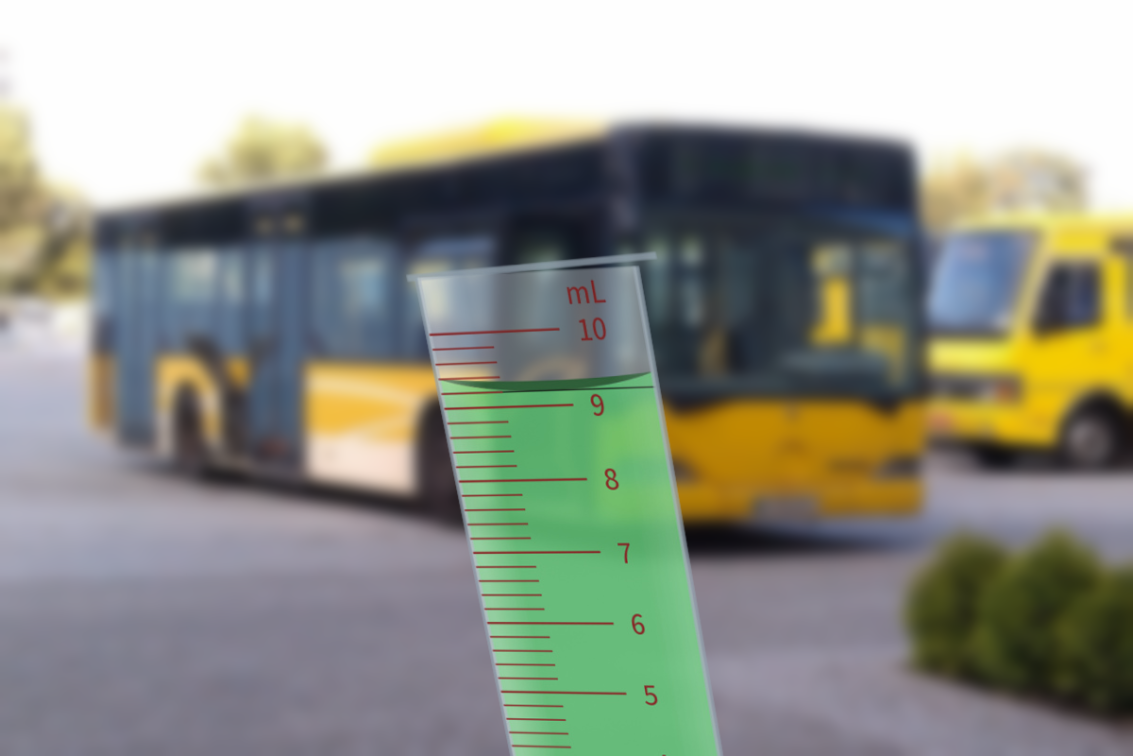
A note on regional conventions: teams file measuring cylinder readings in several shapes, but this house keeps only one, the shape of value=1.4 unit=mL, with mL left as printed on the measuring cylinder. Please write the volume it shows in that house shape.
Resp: value=9.2 unit=mL
